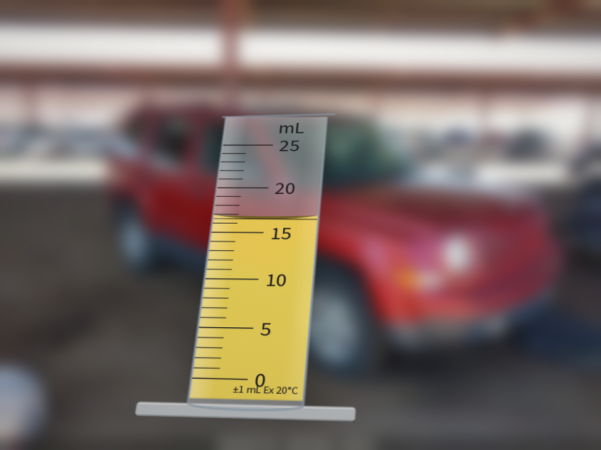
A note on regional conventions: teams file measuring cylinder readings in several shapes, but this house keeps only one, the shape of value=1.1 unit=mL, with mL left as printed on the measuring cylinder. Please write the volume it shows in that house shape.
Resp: value=16.5 unit=mL
